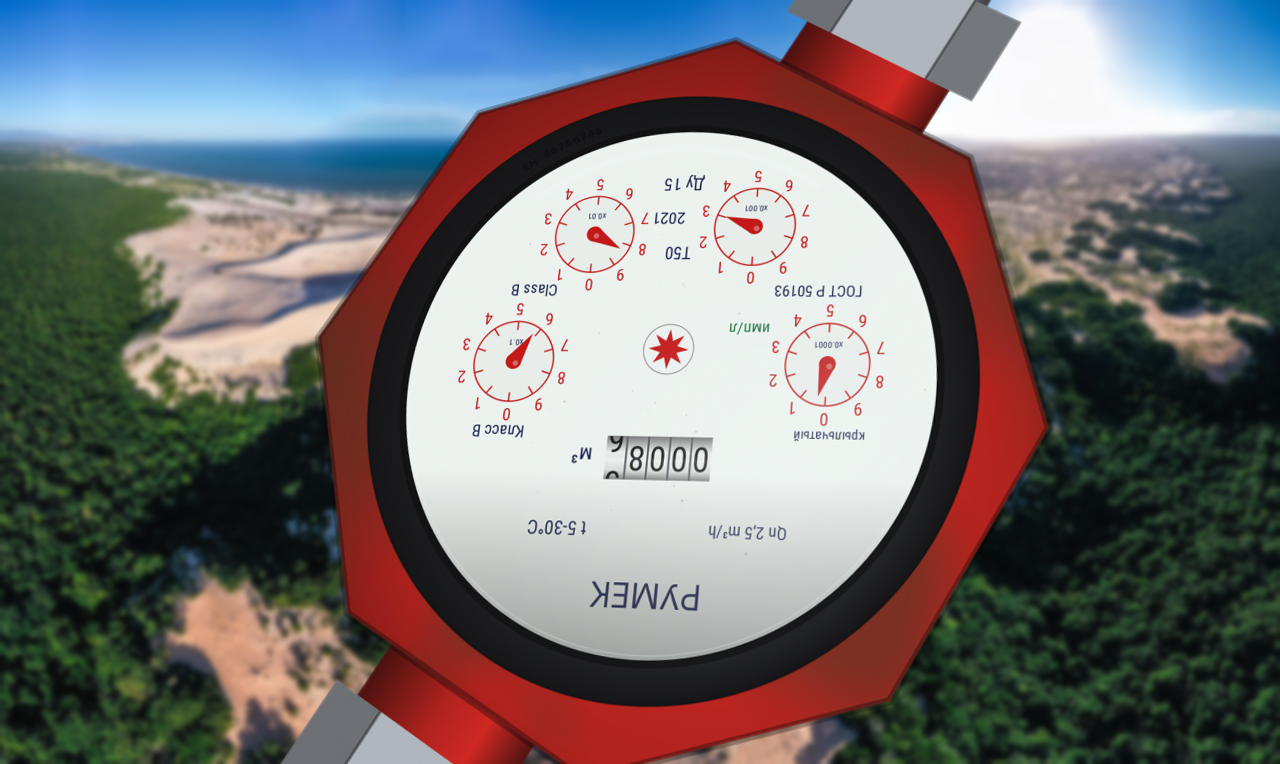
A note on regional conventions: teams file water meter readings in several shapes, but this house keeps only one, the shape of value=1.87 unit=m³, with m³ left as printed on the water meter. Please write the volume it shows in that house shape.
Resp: value=85.5830 unit=m³
